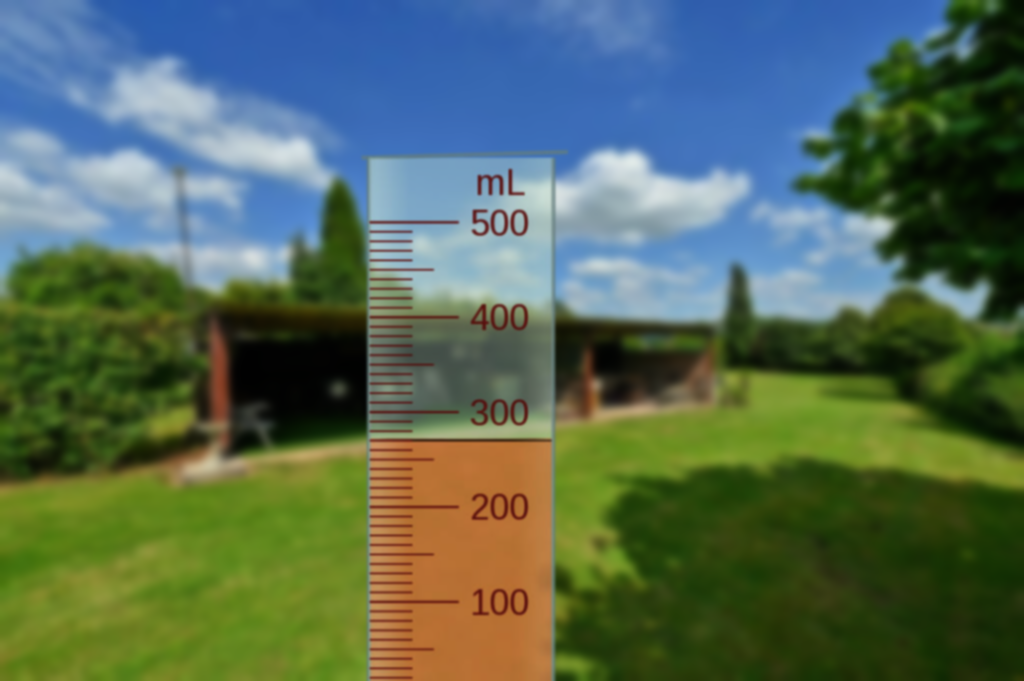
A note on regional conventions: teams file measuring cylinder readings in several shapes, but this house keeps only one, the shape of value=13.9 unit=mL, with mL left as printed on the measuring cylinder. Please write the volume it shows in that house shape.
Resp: value=270 unit=mL
